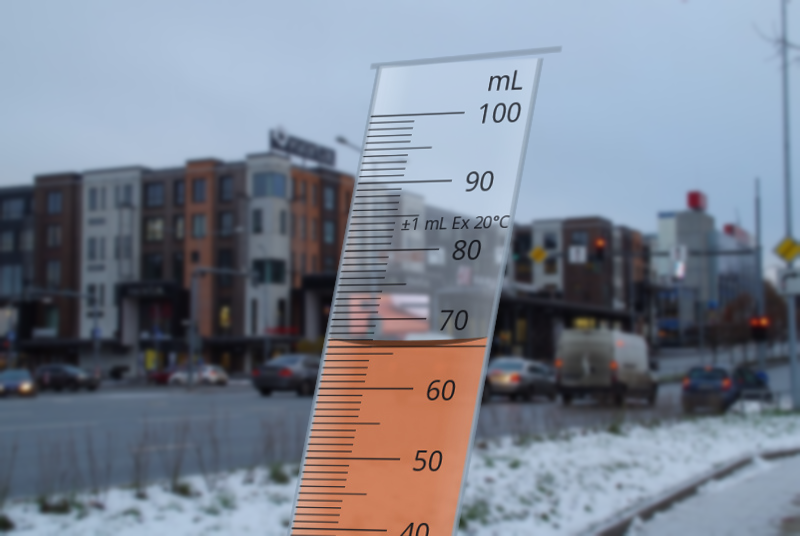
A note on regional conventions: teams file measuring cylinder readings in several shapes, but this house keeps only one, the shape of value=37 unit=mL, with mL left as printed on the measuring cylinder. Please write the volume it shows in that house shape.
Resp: value=66 unit=mL
